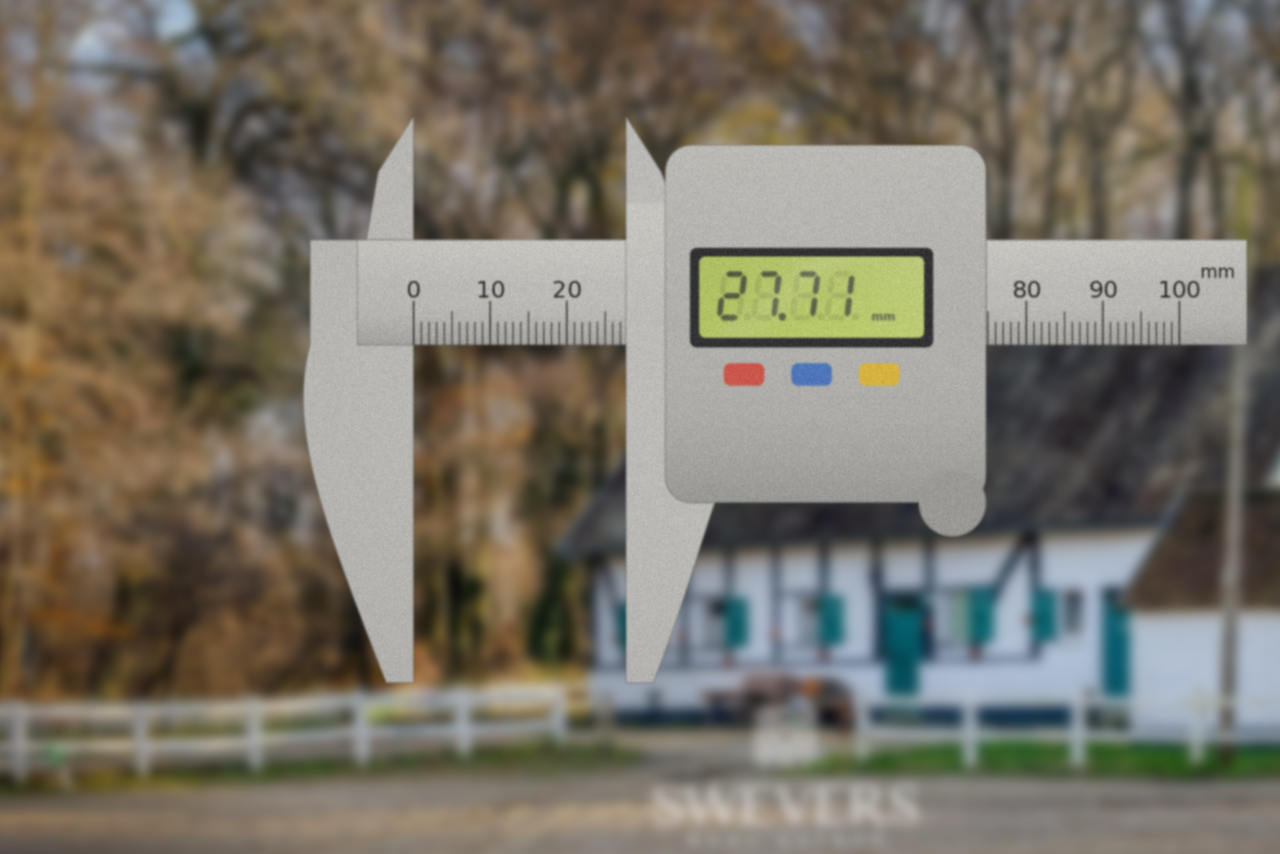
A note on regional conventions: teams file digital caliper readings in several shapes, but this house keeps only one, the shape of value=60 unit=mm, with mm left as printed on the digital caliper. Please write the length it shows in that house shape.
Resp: value=27.71 unit=mm
